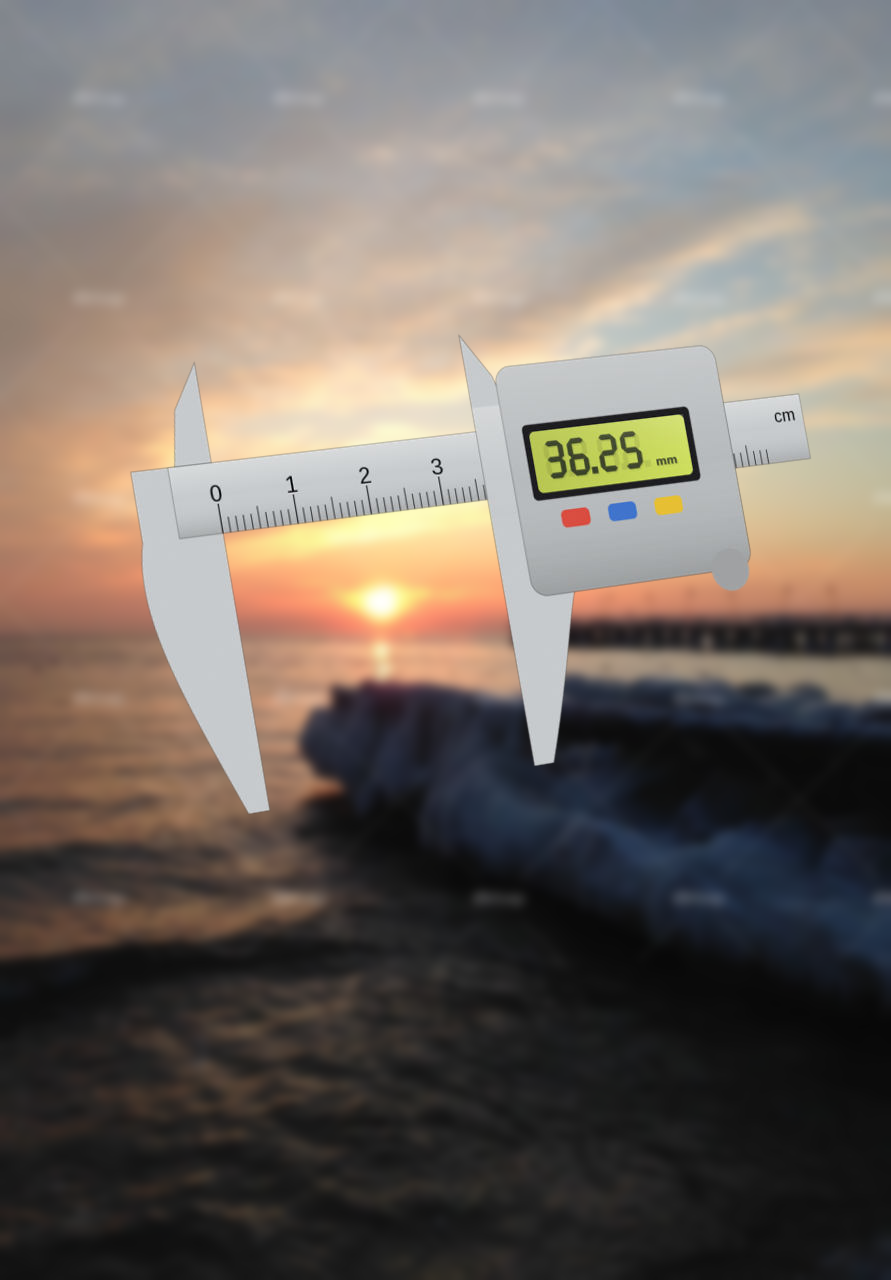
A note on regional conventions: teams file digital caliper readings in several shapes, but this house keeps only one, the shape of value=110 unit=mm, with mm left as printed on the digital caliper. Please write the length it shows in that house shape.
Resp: value=36.25 unit=mm
